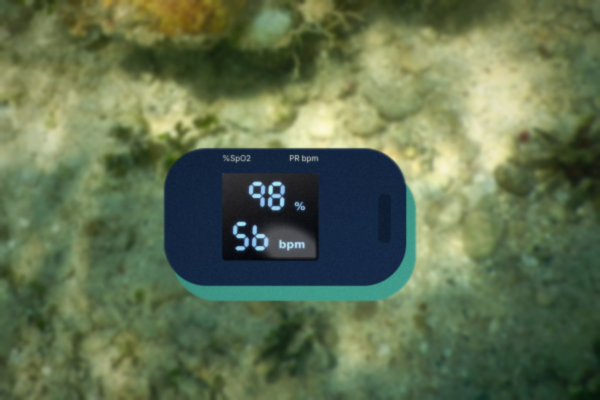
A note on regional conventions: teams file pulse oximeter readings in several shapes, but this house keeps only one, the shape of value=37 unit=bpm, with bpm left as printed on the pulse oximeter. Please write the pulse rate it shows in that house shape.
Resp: value=56 unit=bpm
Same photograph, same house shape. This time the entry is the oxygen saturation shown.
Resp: value=98 unit=%
